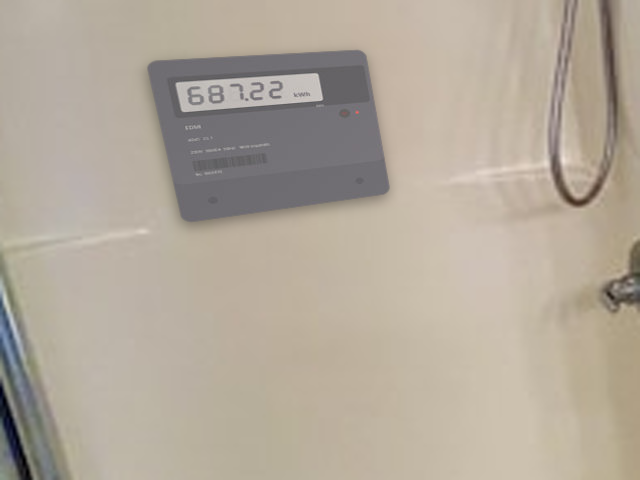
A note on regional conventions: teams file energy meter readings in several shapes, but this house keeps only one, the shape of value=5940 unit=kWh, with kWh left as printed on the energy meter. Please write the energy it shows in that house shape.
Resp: value=687.22 unit=kWh
